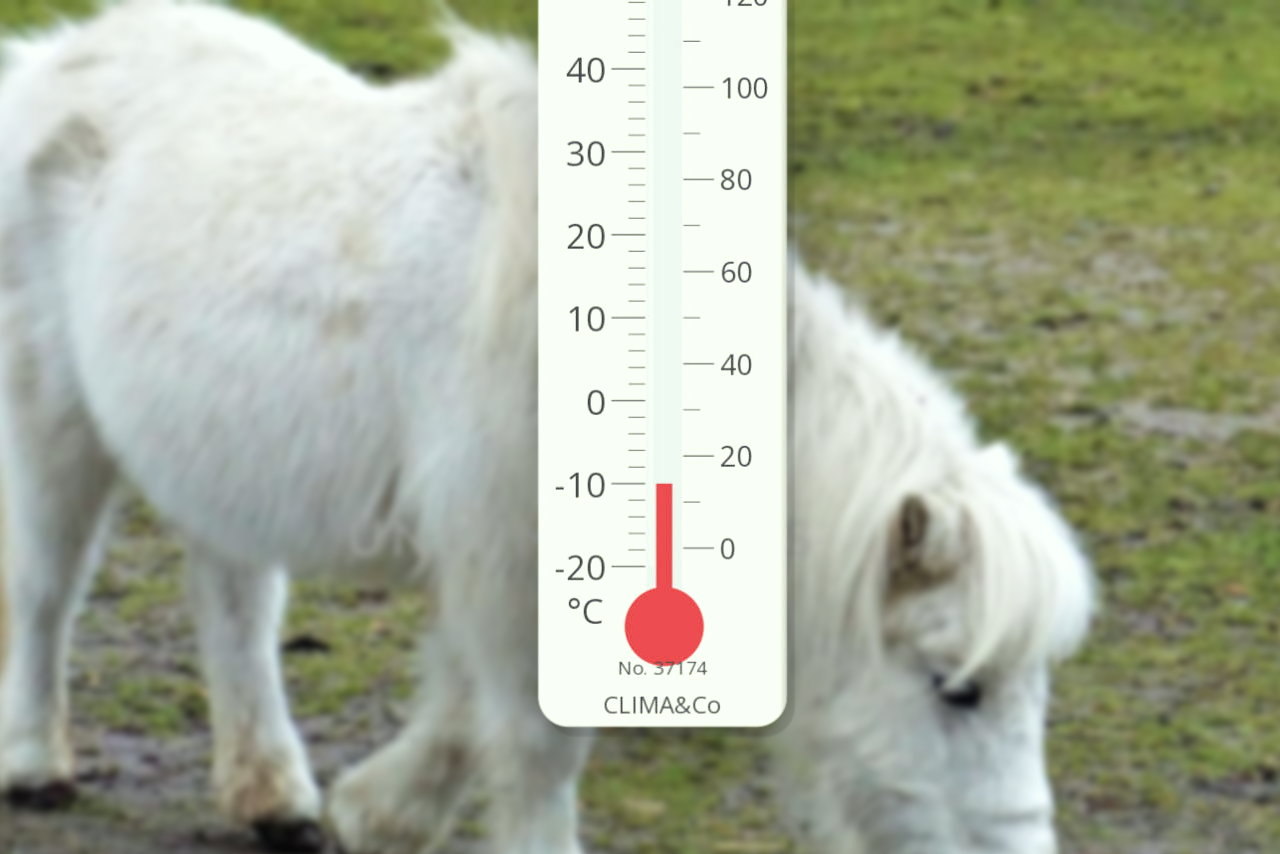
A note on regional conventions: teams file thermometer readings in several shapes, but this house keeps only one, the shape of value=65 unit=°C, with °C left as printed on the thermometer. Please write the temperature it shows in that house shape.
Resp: value=-10 unit=°C
